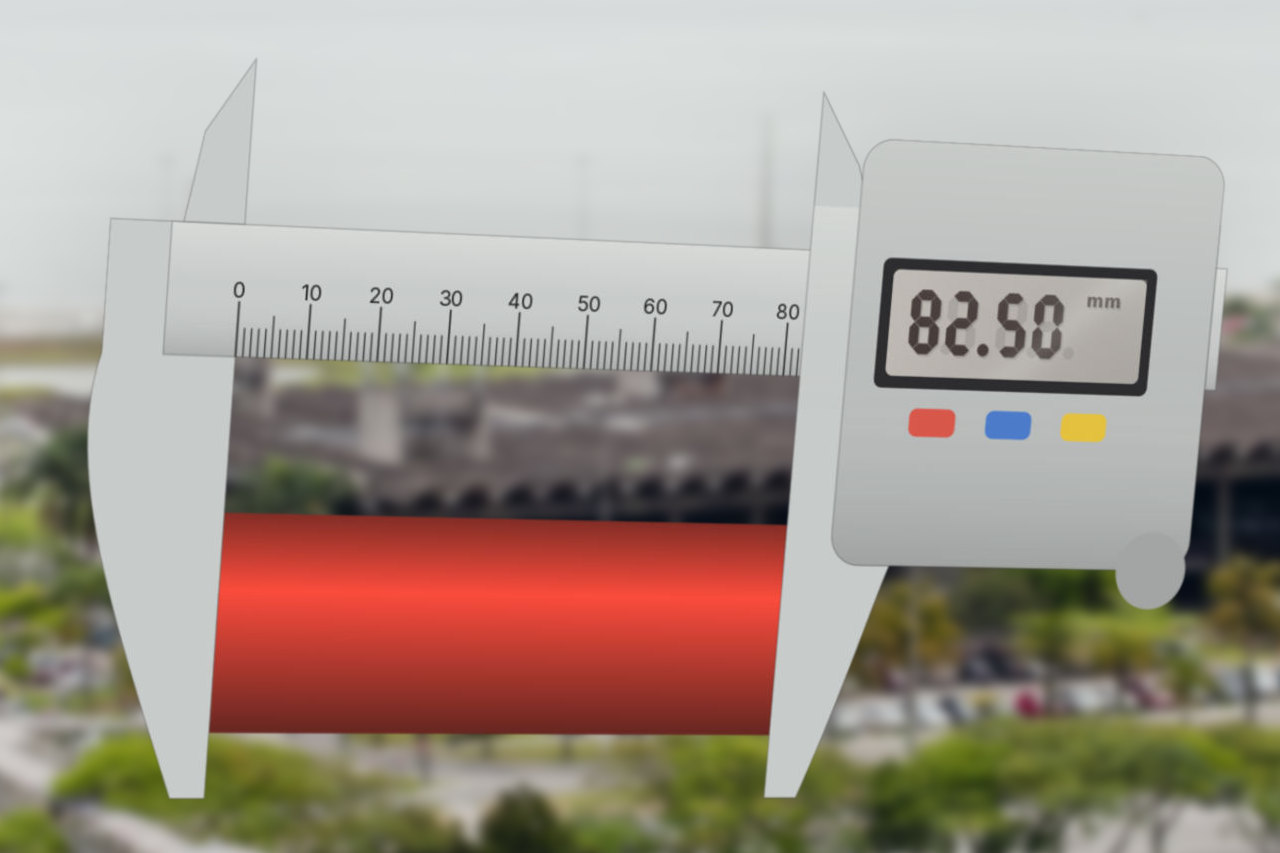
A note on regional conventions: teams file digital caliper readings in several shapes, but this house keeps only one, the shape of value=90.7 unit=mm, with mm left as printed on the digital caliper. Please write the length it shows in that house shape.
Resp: value=82.50 unit=mm
